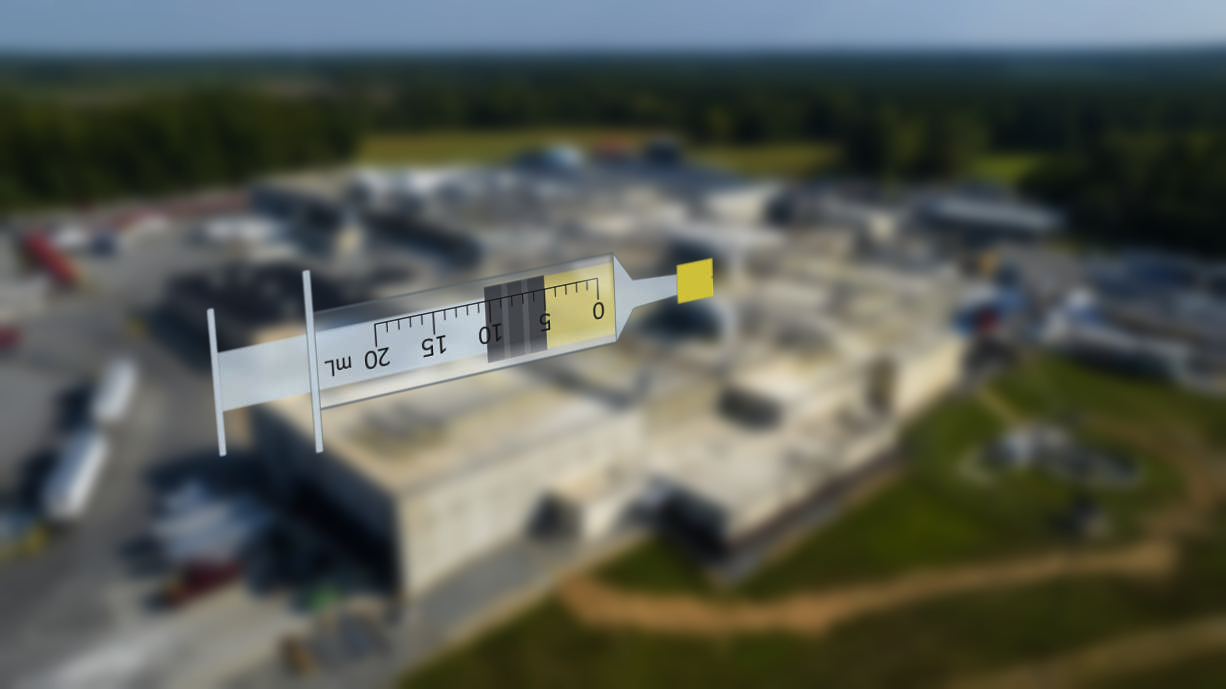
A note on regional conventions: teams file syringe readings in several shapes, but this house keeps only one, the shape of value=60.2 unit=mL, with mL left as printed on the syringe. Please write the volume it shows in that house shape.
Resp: value=5 unit=mL
